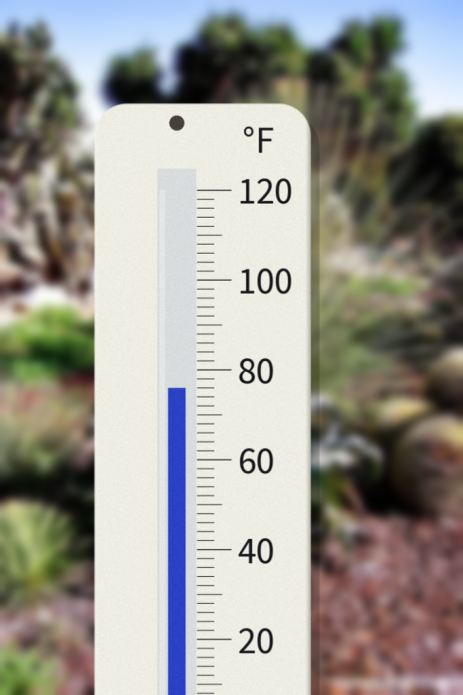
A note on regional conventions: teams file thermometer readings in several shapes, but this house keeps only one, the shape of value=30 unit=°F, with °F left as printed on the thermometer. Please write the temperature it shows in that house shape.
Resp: value=76 unit=°F
